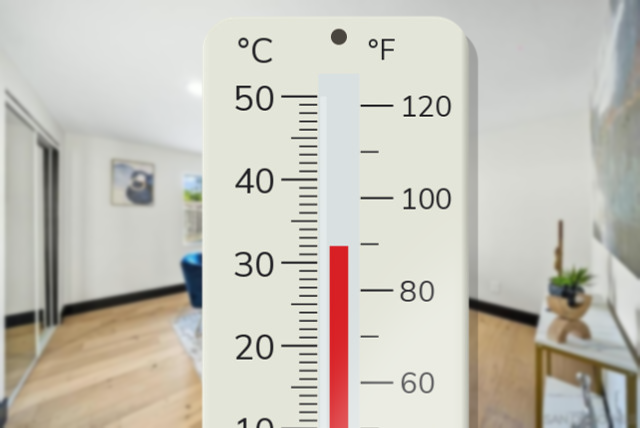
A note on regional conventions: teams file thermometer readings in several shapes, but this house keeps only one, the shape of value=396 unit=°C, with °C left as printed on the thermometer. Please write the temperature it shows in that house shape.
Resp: value=32 unit=°C
